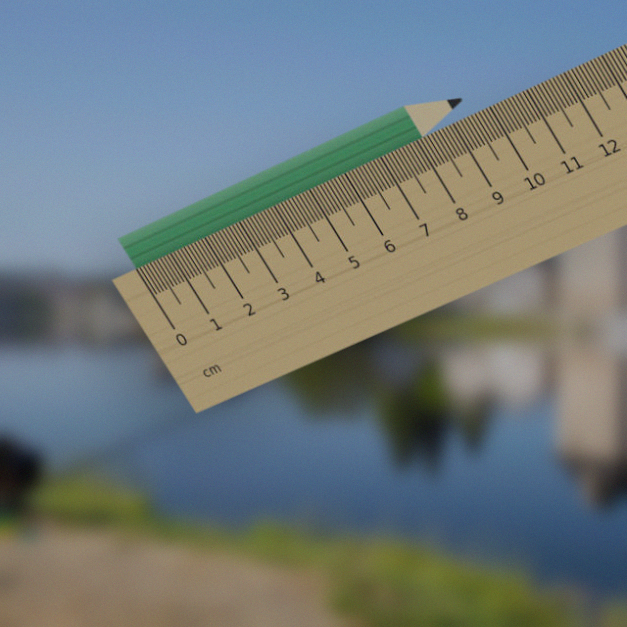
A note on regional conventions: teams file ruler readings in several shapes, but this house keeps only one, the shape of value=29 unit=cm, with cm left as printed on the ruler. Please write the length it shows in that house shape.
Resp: value=9.5 unit=cm
